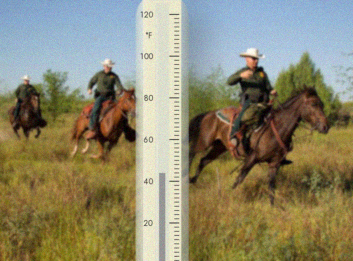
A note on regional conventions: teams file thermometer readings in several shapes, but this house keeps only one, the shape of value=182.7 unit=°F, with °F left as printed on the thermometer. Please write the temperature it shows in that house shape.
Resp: value=44 unit=°F
